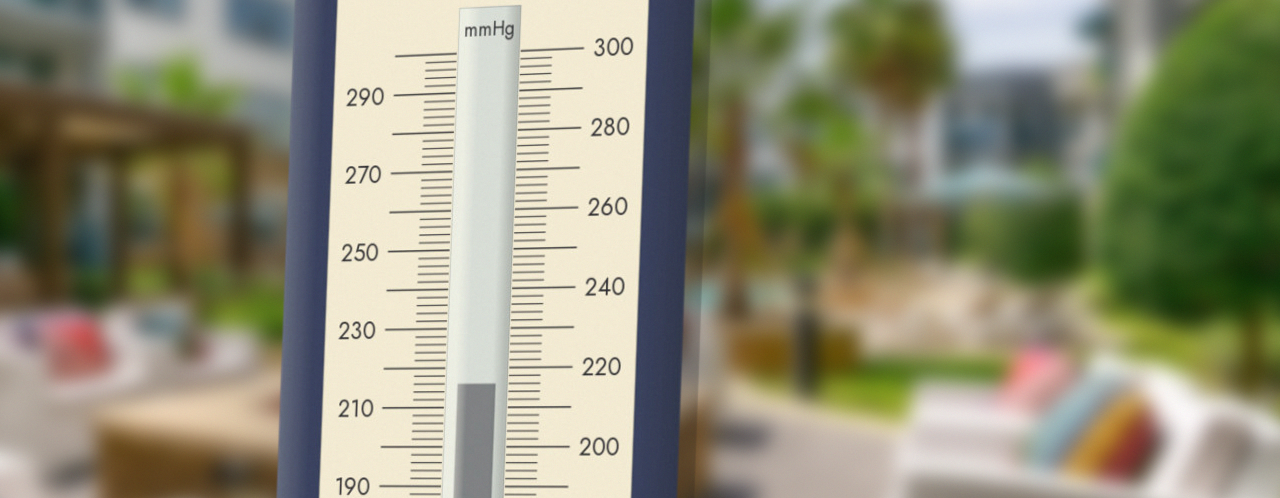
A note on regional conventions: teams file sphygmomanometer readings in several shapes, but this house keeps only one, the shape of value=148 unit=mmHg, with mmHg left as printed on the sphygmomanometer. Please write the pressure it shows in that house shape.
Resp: value=216 unit=mmHg
